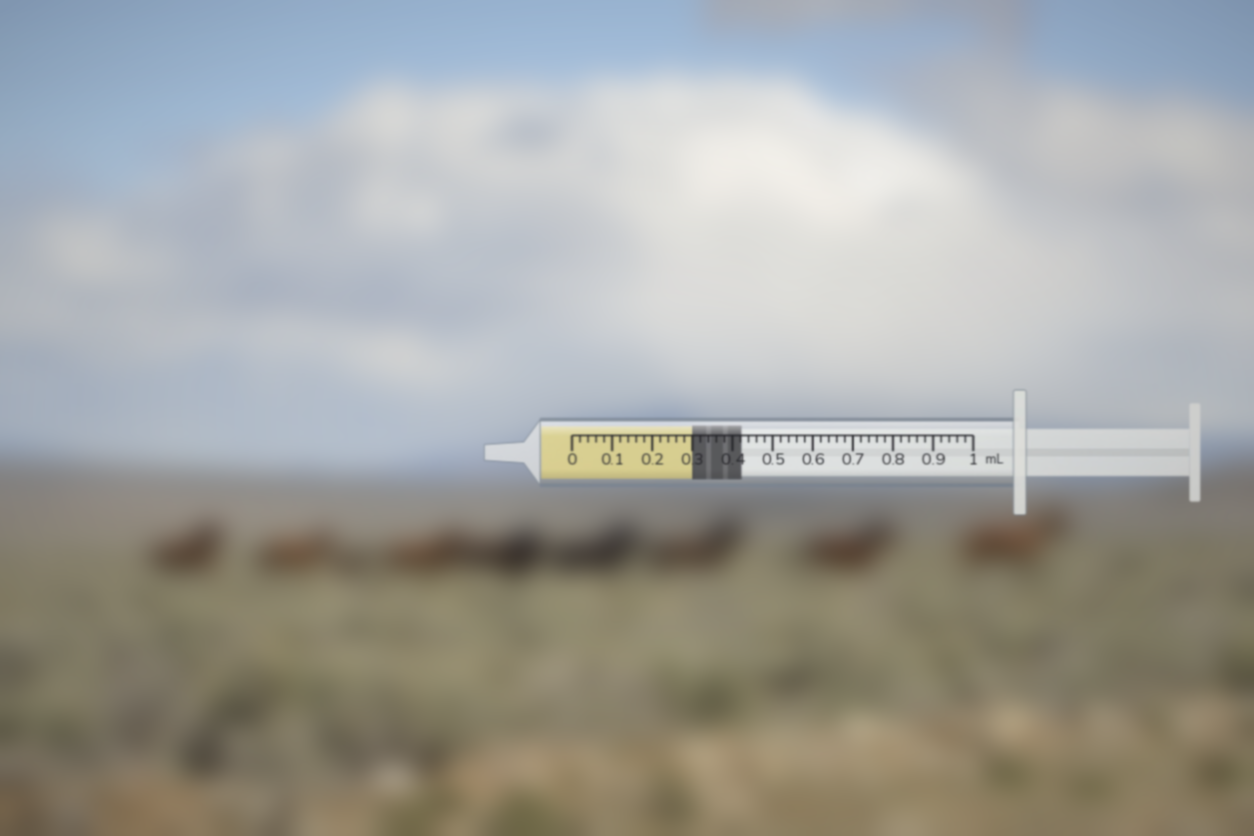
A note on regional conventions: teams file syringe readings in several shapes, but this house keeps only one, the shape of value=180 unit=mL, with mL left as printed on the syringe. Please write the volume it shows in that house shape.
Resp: value=0.3 unit=mL
